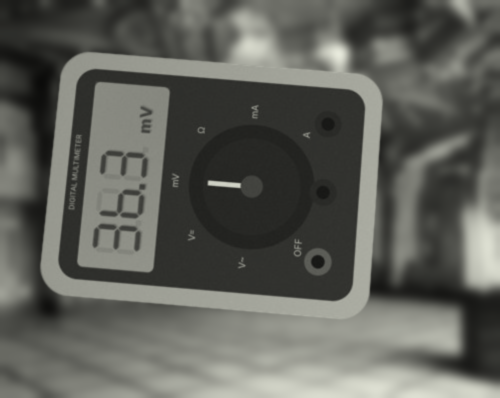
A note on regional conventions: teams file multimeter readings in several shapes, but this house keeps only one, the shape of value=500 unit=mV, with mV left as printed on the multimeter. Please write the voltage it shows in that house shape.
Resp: value=36.3 unit=mV
